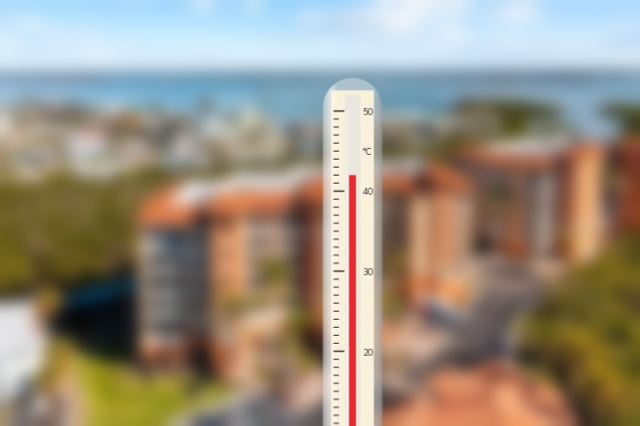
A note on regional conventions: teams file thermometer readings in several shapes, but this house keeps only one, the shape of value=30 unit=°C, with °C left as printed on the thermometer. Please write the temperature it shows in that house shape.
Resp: value=42 unit=°C
